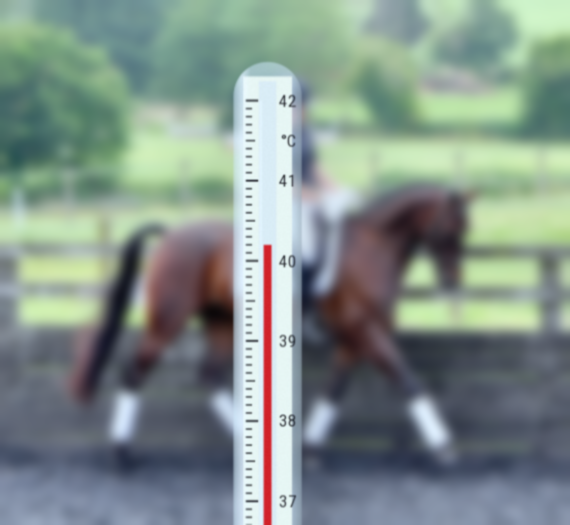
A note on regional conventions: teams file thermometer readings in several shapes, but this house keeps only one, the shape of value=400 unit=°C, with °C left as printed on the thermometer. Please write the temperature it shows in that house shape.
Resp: value=40.2 unit=°C
